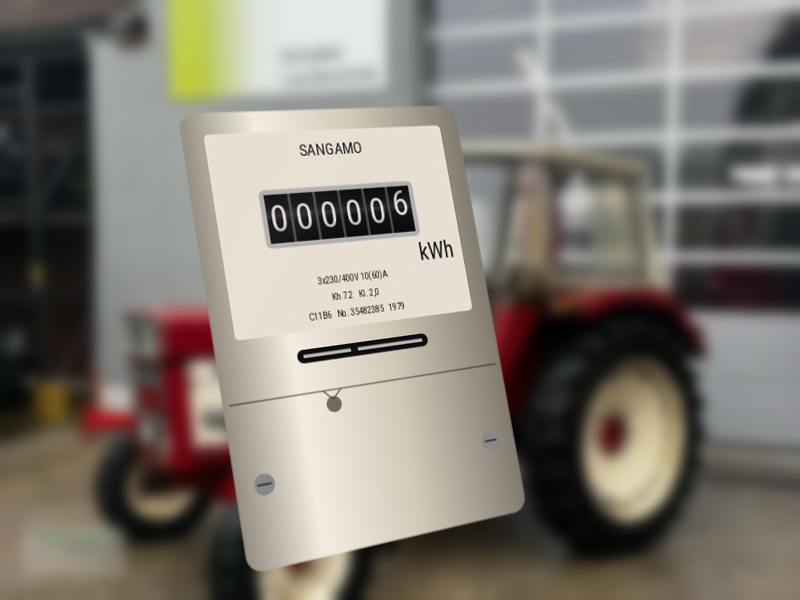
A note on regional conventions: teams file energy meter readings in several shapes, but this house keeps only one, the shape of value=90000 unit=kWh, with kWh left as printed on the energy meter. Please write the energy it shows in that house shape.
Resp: value=6 unit=kWh
